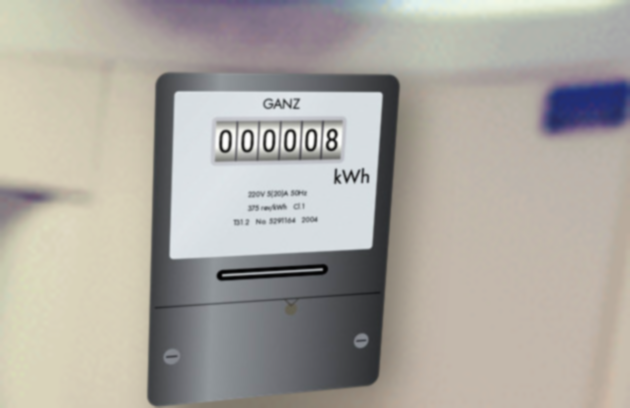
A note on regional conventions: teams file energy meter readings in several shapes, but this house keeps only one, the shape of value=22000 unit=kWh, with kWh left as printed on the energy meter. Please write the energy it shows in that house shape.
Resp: value=8 unit=kWh
